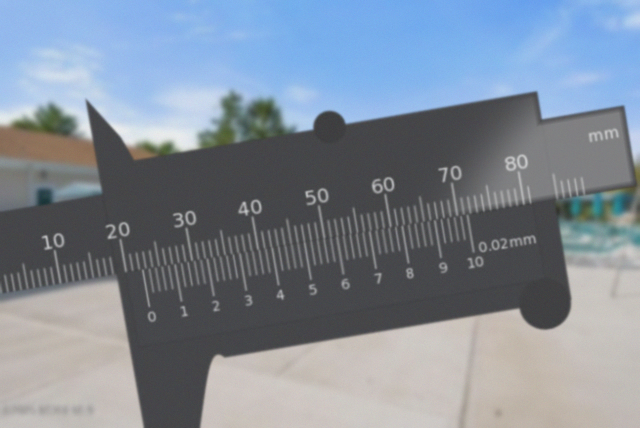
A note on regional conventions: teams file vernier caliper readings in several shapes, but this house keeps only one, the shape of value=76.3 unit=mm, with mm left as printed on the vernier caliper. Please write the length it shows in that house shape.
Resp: value=22.5 unit=mm
